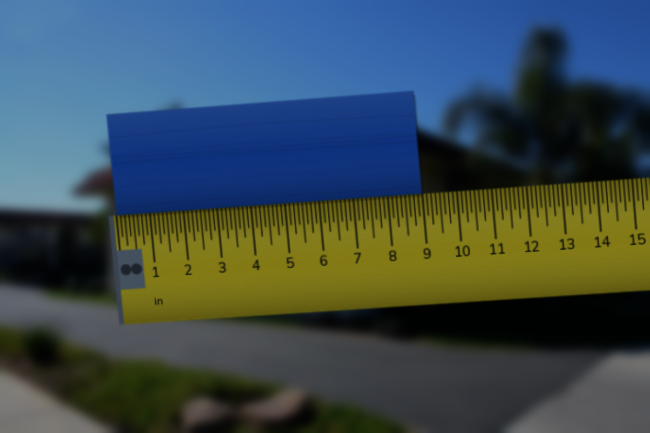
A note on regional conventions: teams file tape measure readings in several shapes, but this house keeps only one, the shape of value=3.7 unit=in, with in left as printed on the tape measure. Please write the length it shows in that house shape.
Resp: value=9 unit=in
